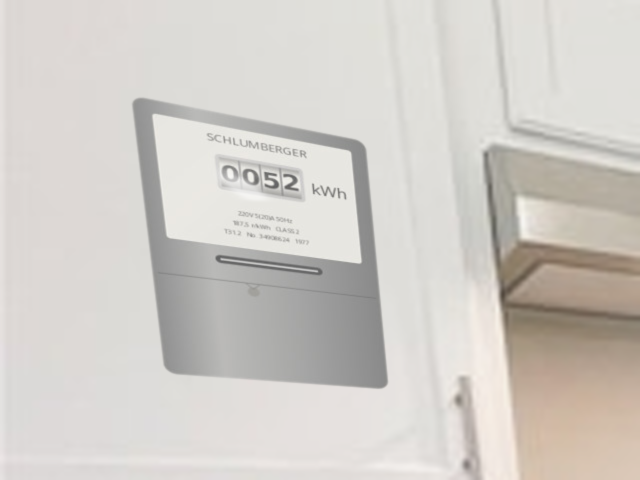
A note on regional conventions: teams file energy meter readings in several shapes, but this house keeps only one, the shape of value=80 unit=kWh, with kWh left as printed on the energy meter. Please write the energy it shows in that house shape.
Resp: value=52 unit=kWh
